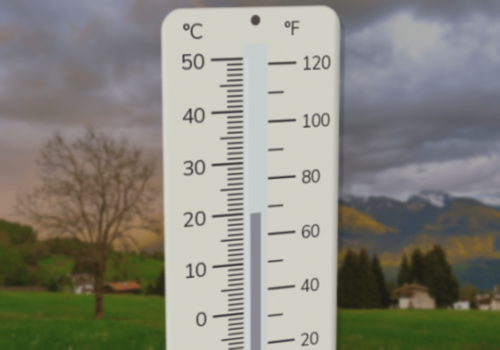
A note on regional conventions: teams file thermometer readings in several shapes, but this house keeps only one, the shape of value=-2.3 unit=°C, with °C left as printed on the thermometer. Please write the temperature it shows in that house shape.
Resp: value=20 unit=°C
